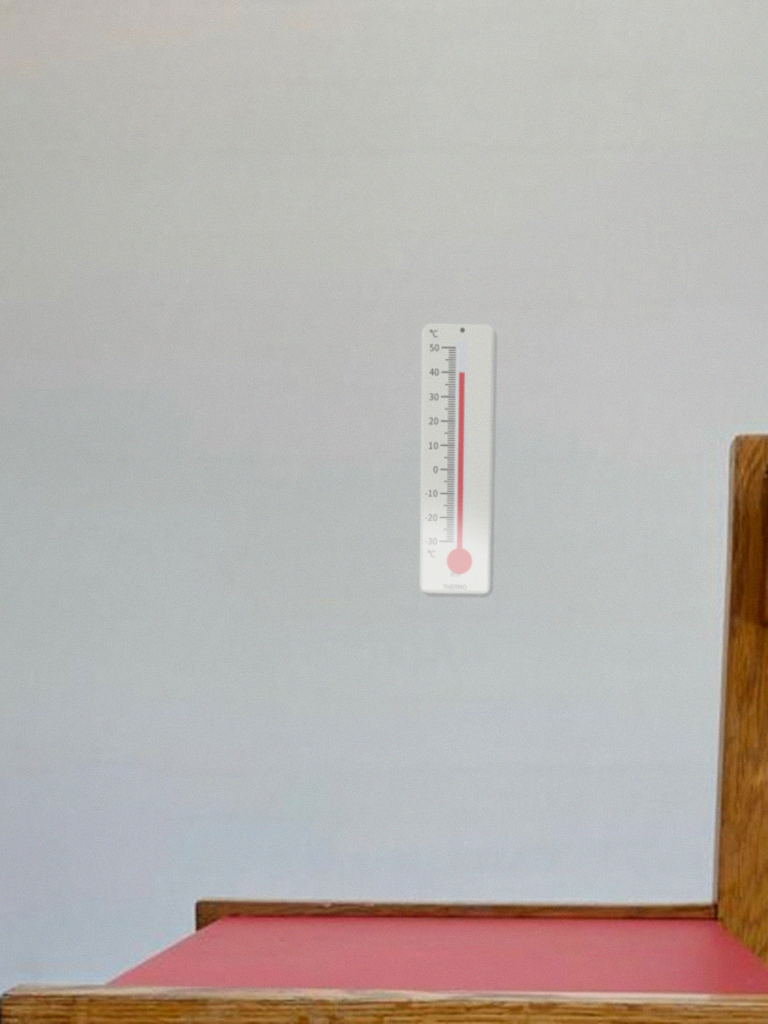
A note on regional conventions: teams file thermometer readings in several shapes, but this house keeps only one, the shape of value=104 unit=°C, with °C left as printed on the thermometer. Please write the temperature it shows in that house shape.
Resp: value=40 unit=°C
